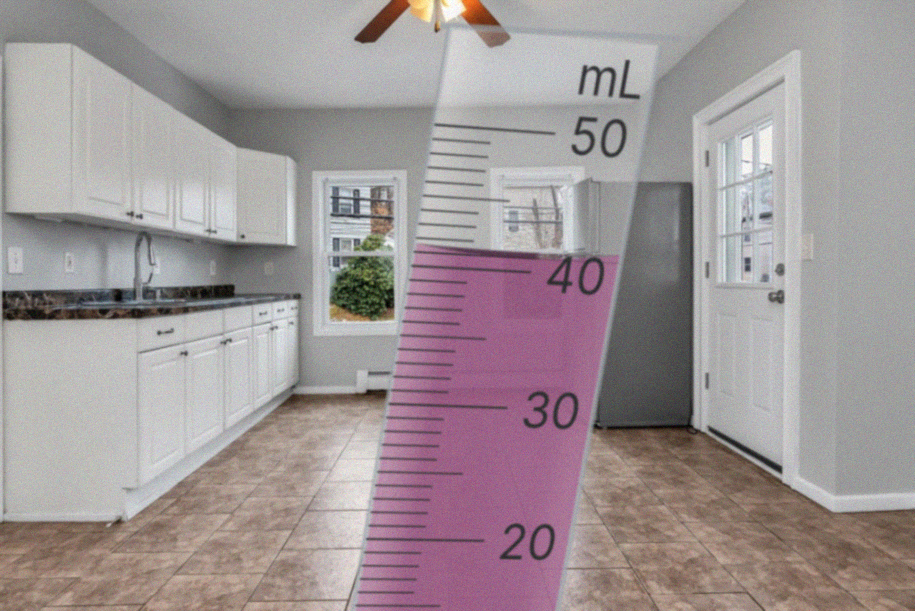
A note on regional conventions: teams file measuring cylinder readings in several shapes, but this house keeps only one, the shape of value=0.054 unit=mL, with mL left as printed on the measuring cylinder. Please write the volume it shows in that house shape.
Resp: value=41 unit=mL
